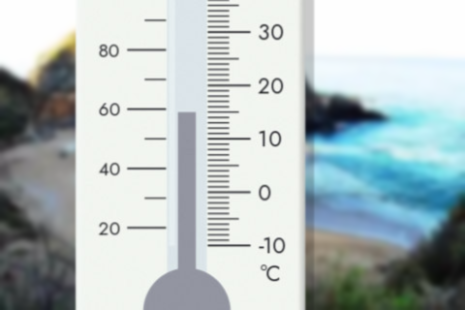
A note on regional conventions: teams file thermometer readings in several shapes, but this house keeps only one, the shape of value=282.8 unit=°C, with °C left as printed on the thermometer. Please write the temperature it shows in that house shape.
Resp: value=15 unit=°C
